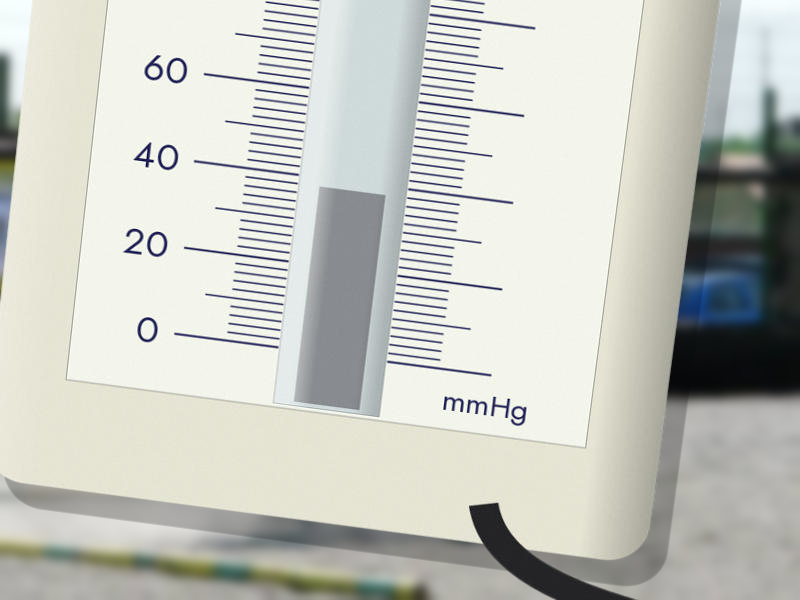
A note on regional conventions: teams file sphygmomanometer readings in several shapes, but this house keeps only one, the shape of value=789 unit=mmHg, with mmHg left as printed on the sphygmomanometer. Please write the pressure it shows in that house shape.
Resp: value=38 unit=mmHg
